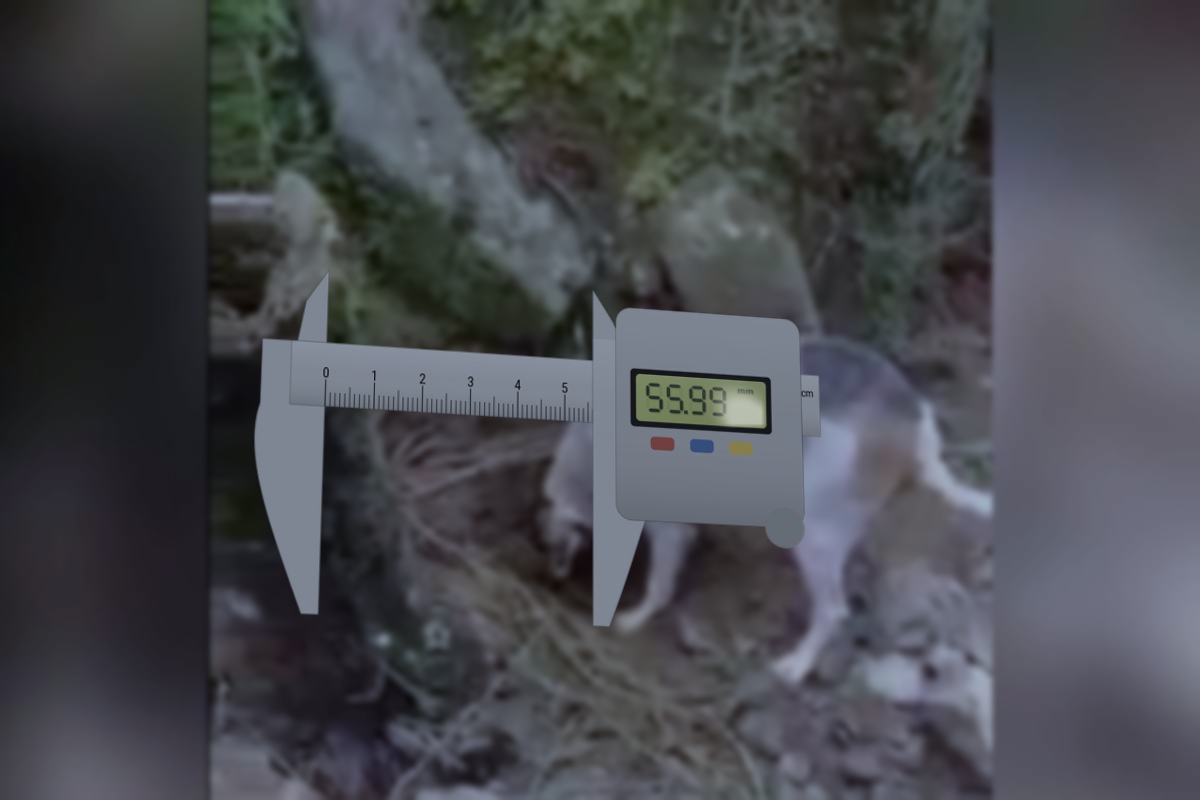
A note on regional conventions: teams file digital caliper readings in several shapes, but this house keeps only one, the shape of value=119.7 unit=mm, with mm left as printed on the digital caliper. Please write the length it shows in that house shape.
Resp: value=55.99 unit=mm
